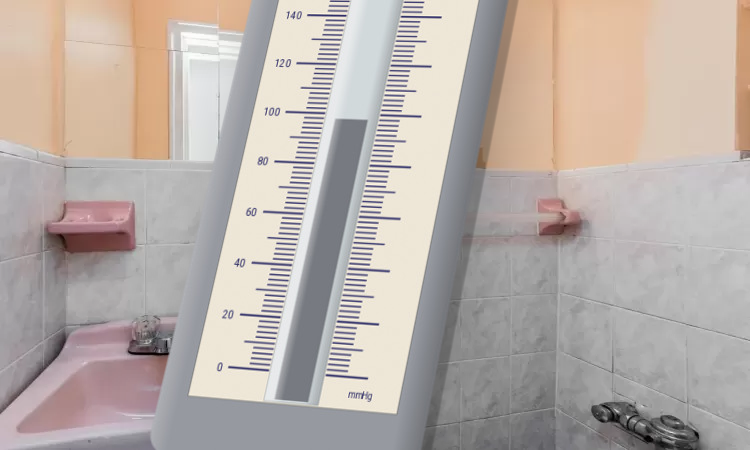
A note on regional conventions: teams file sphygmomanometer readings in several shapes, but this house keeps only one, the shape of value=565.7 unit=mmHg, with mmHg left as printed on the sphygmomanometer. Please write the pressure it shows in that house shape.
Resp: value=98 unit=mmHg
